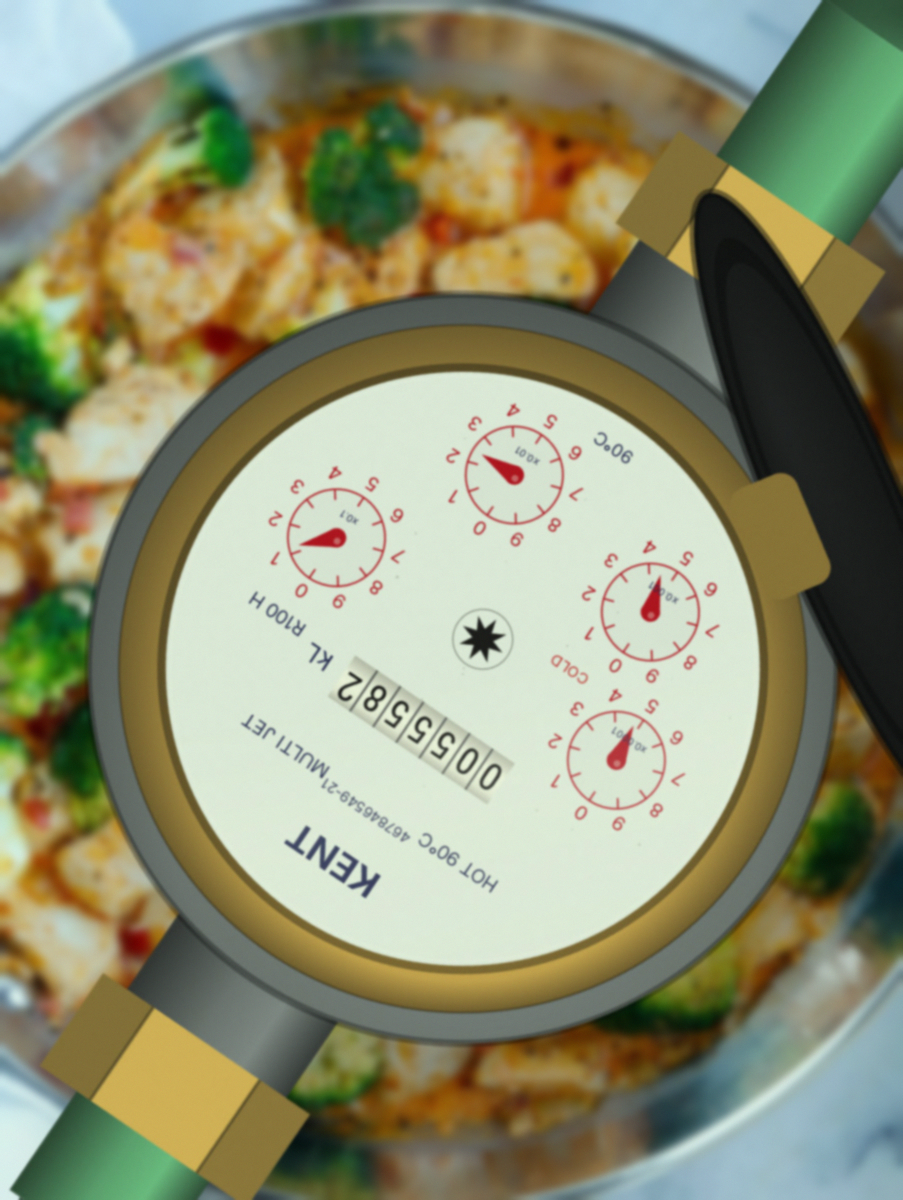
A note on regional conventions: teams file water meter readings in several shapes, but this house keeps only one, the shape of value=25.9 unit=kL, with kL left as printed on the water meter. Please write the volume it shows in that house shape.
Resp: value=55582.1244 unit=kL
